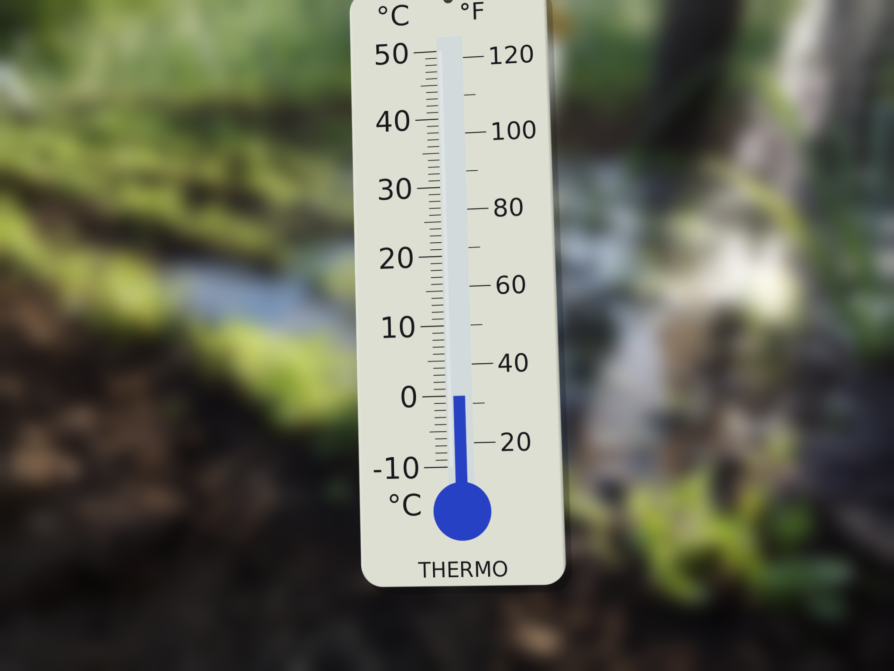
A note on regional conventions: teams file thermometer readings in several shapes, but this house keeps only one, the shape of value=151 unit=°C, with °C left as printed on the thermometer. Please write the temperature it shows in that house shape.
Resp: value=0 unit=°C
